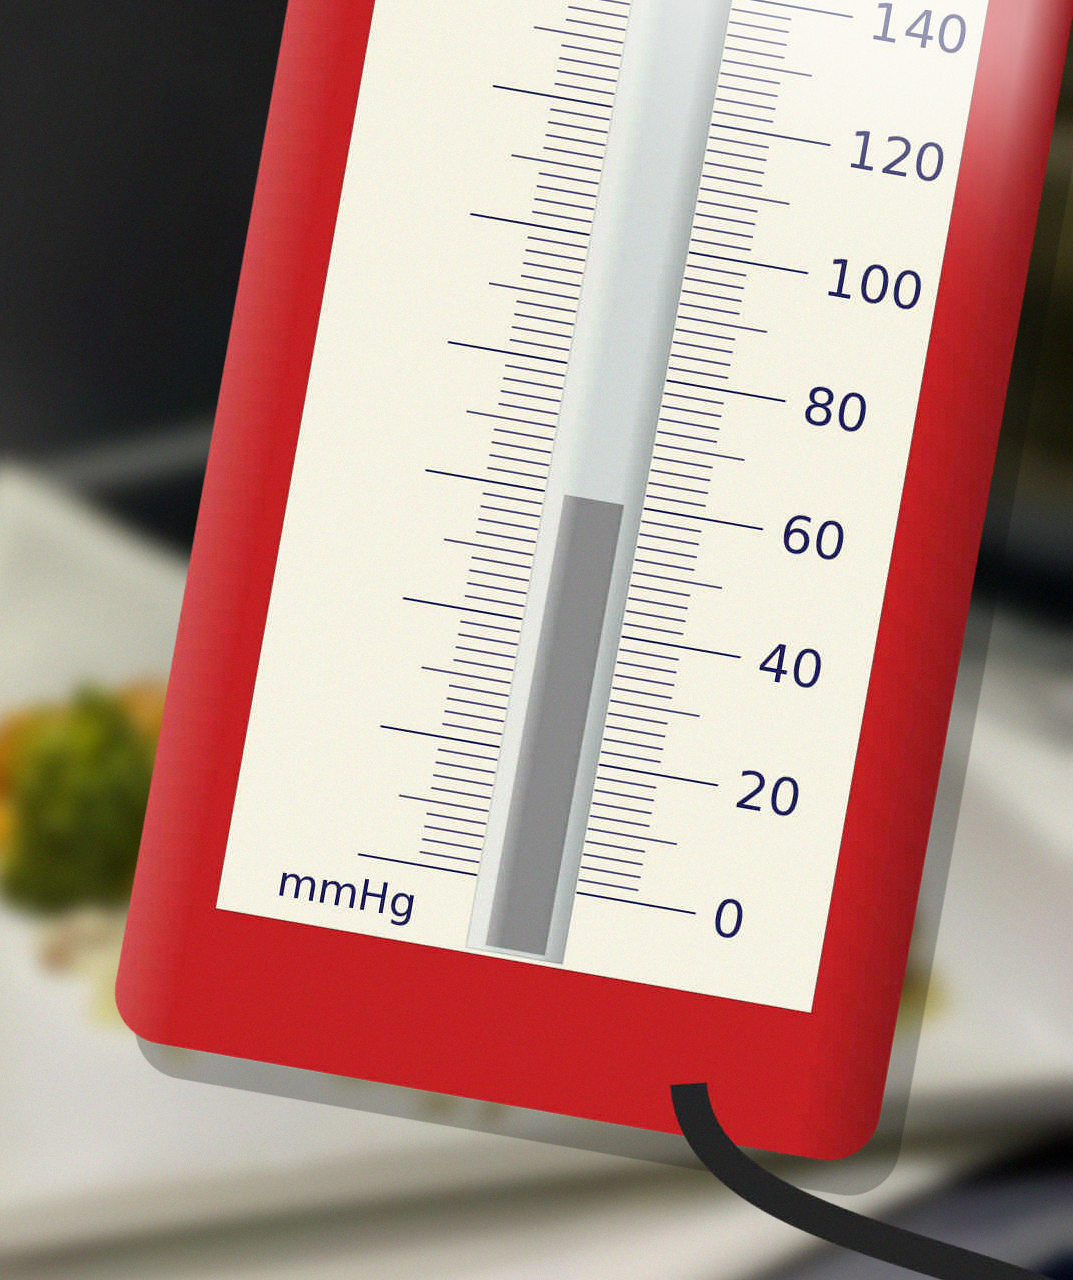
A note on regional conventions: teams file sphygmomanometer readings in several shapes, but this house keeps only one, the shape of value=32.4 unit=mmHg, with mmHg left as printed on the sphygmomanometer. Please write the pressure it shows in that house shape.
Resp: value=60 unit=mmHg
